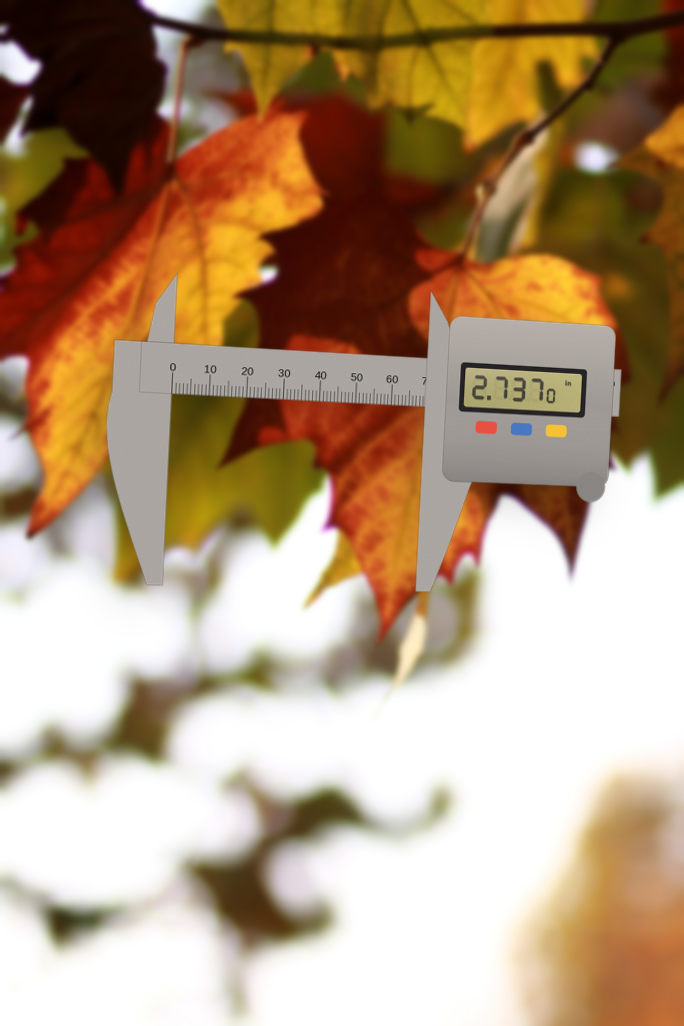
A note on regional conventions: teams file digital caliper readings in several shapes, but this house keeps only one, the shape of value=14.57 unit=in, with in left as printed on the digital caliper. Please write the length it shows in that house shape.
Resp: value=2.7370 unit=in
